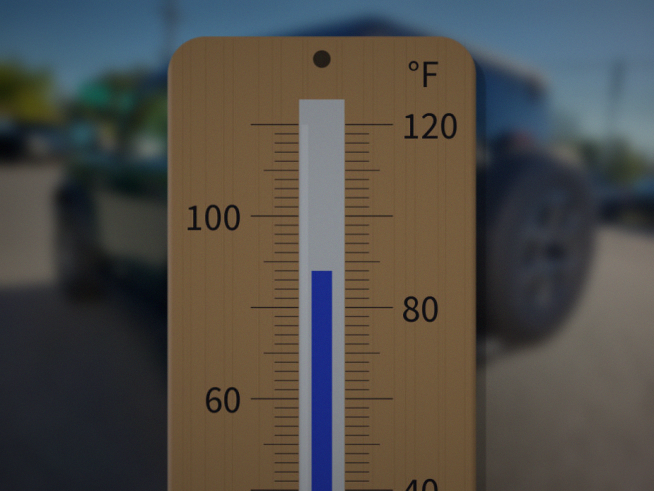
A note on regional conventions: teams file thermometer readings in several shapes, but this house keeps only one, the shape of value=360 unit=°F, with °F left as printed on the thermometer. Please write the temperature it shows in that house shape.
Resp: value=88 unit=°F
